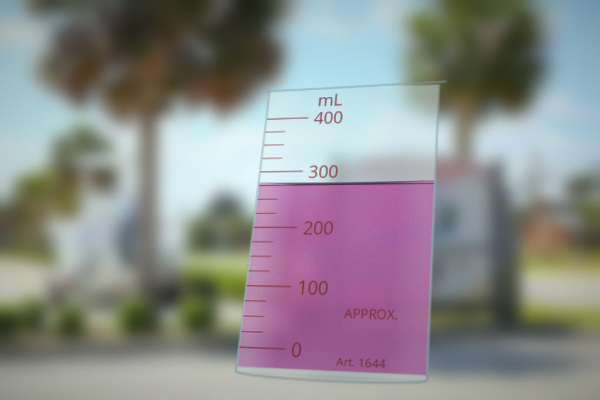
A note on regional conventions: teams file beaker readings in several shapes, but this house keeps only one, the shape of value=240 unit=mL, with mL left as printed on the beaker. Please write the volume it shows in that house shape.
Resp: value=275 unit=mL
